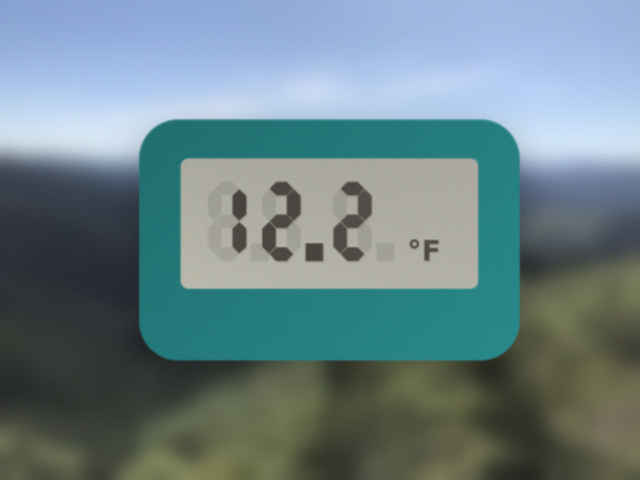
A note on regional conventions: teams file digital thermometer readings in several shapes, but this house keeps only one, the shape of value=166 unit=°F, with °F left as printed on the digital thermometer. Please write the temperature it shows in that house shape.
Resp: value=12.2 unit=°F
